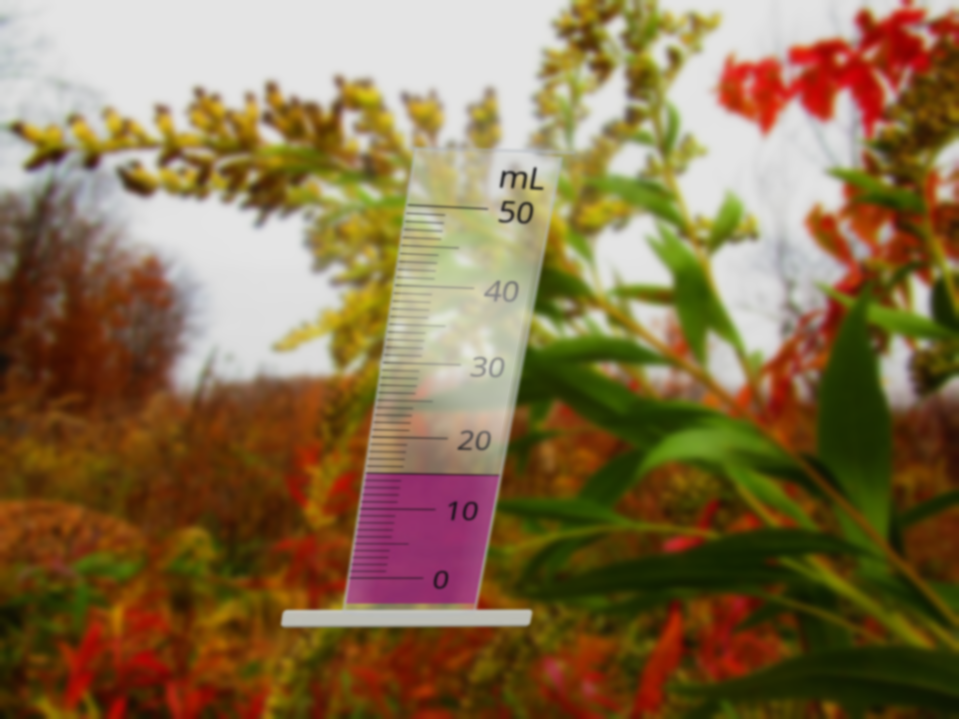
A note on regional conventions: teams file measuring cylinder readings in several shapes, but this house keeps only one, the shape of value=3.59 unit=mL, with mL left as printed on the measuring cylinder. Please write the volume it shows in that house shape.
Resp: value=15 unit=mL
